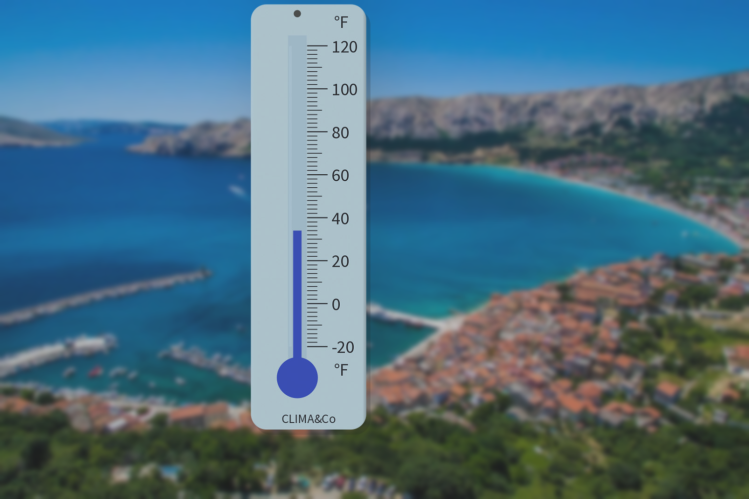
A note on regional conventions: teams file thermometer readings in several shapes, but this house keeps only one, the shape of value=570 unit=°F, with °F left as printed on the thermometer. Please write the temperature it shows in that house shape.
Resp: value=34 unit=°F
